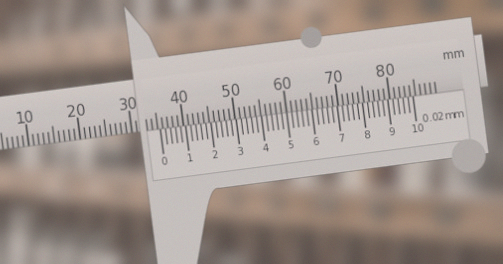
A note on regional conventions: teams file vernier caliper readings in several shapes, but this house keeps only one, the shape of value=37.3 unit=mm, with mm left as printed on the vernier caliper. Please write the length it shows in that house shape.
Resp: value=35.5 unit=mm
